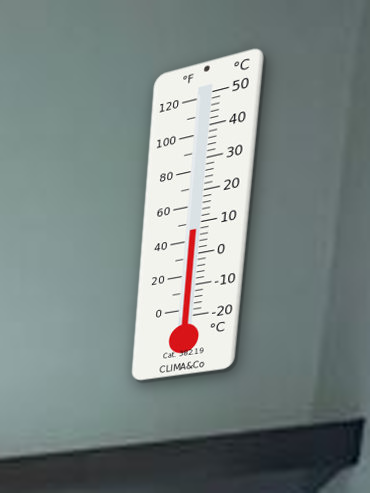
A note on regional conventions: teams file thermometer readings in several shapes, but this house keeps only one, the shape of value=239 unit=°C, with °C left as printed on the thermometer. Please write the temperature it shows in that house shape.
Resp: value=8 unit=°C
